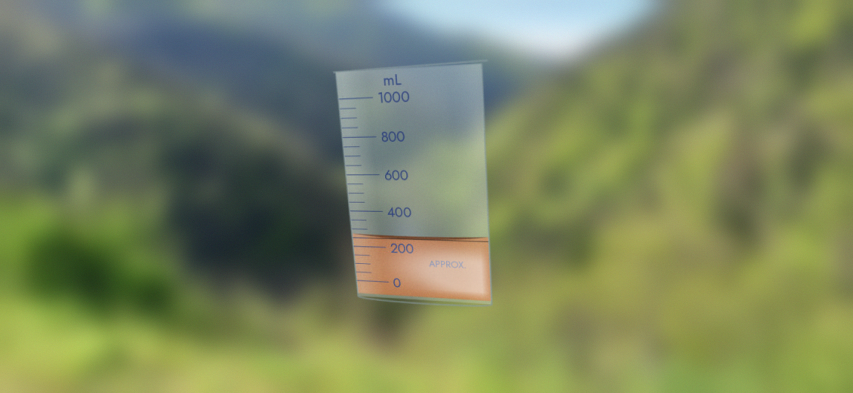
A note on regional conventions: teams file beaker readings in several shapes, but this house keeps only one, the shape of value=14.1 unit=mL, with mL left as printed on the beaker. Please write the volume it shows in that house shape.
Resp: value=250 unit=mL
